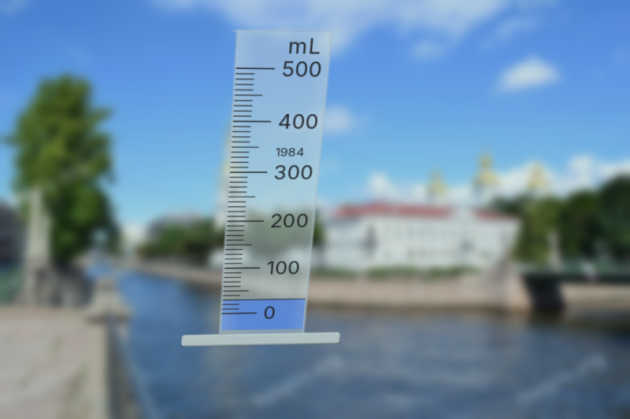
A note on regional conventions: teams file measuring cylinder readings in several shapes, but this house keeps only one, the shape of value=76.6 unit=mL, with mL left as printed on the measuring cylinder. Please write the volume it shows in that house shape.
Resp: value=30 unit=mL
